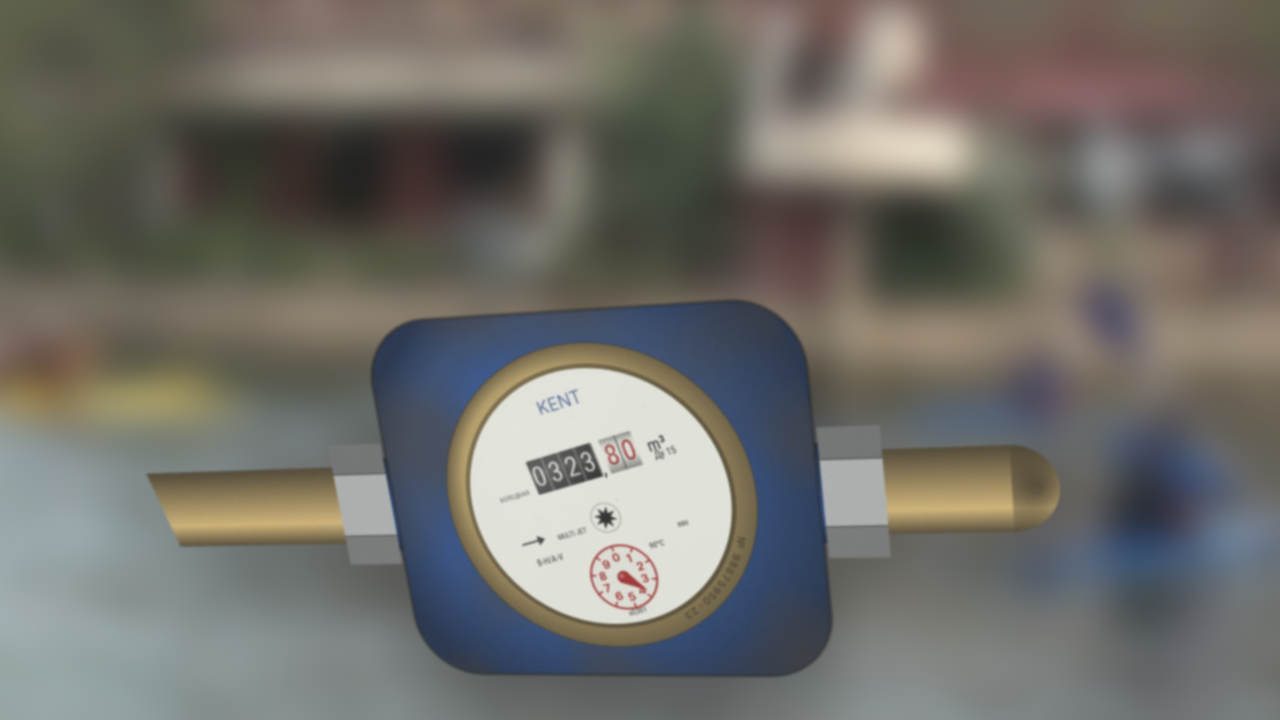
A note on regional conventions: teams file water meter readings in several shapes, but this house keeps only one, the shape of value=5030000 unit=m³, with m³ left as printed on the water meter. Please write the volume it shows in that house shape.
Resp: value=323.803 unit=m³
